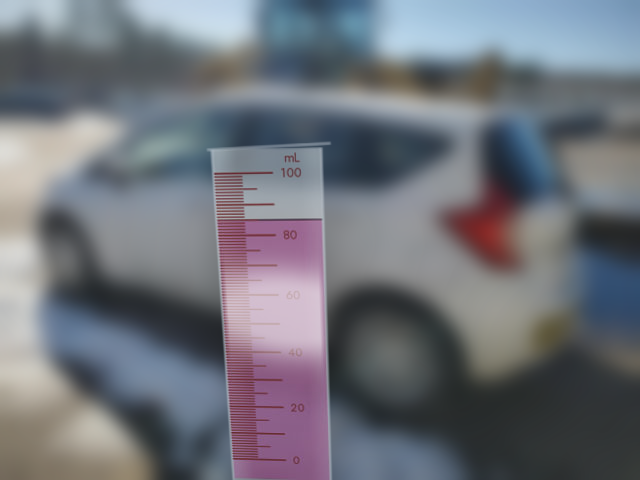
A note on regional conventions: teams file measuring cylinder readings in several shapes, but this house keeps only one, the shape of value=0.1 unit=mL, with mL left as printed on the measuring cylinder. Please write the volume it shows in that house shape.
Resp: value=85 unit=mL
